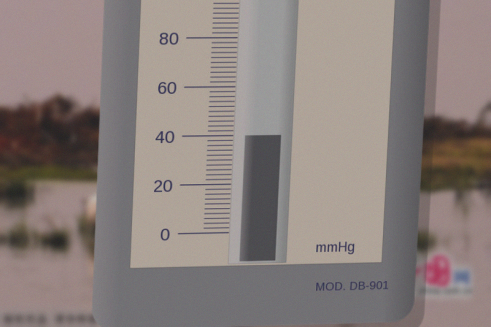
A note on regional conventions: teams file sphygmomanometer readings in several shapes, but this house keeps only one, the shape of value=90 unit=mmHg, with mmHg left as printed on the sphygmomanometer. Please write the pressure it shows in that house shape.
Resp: value=40 unit=mmHg
